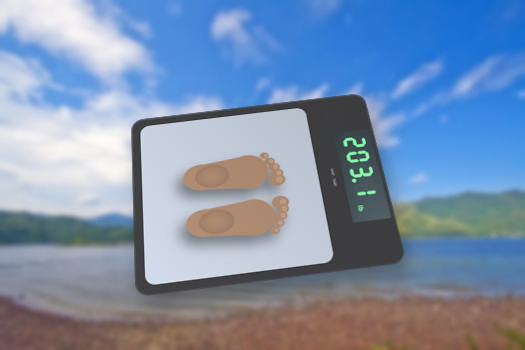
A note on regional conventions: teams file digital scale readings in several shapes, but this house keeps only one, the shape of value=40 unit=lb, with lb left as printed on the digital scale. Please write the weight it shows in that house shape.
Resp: value=203.1 unit=lb
